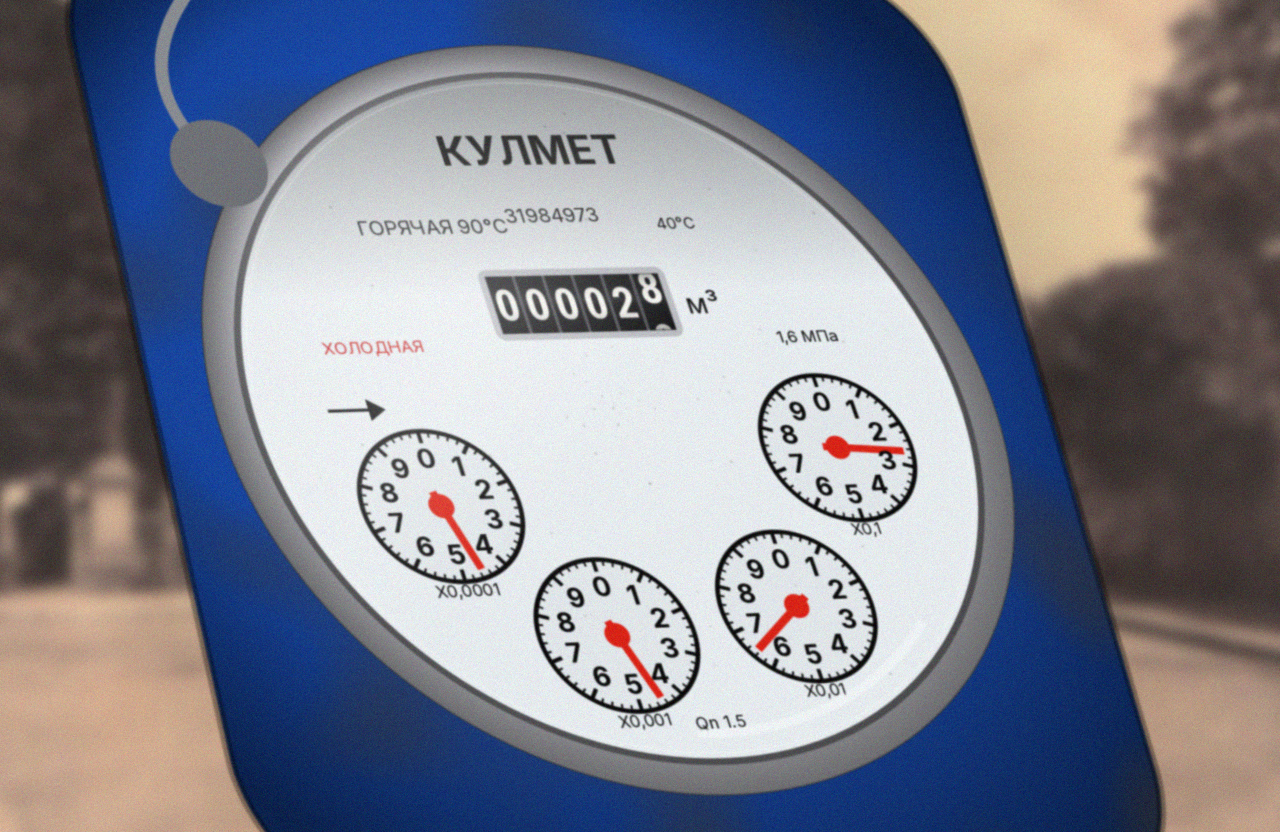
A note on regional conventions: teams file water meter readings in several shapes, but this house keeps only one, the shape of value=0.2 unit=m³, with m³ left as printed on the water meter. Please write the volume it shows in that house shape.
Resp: value=28.2644 unit=m³
